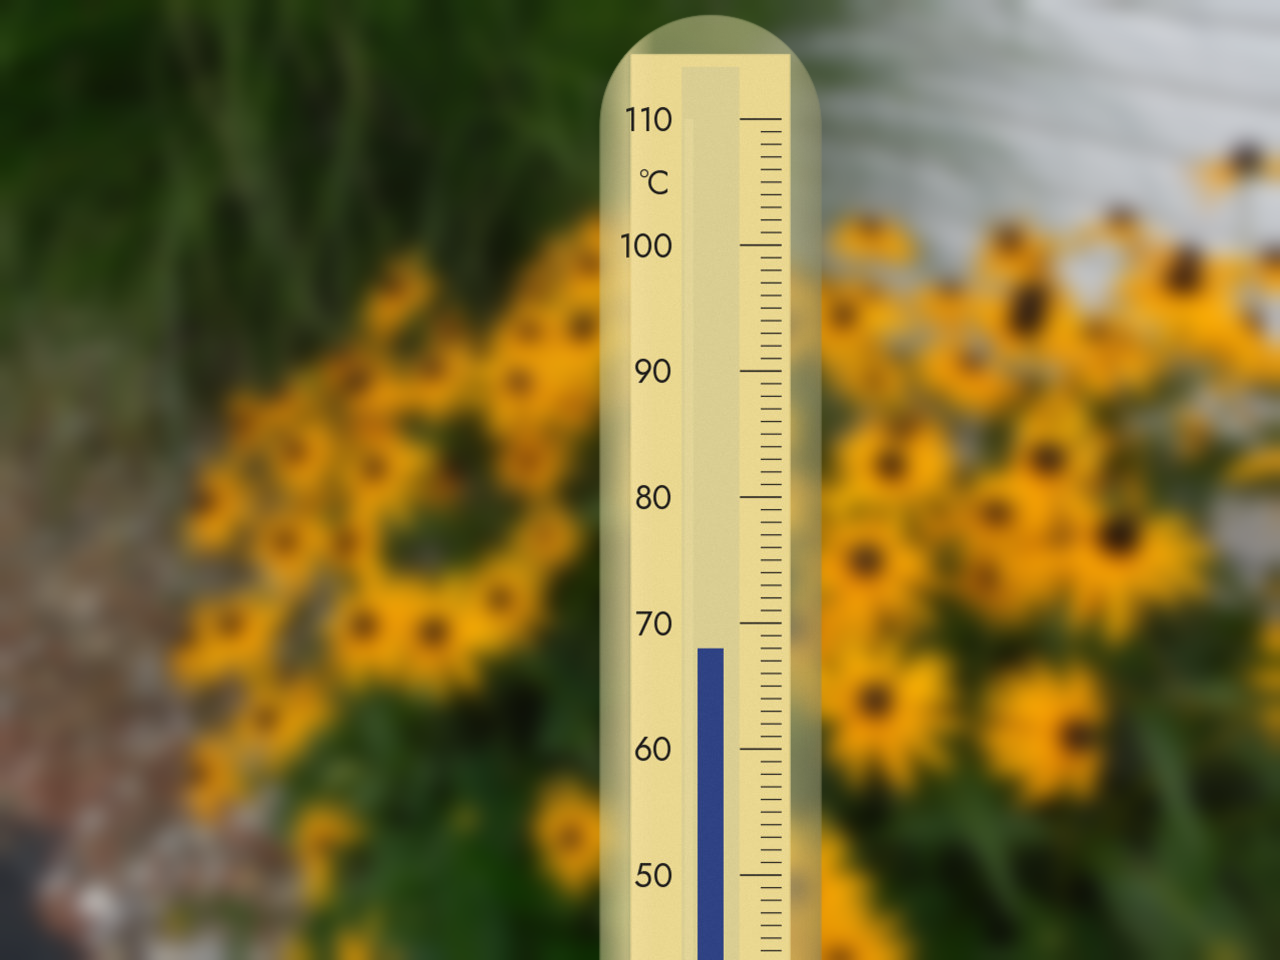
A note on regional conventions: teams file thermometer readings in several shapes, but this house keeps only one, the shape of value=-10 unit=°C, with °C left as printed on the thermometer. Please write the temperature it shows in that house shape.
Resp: value=68 unit=°C
